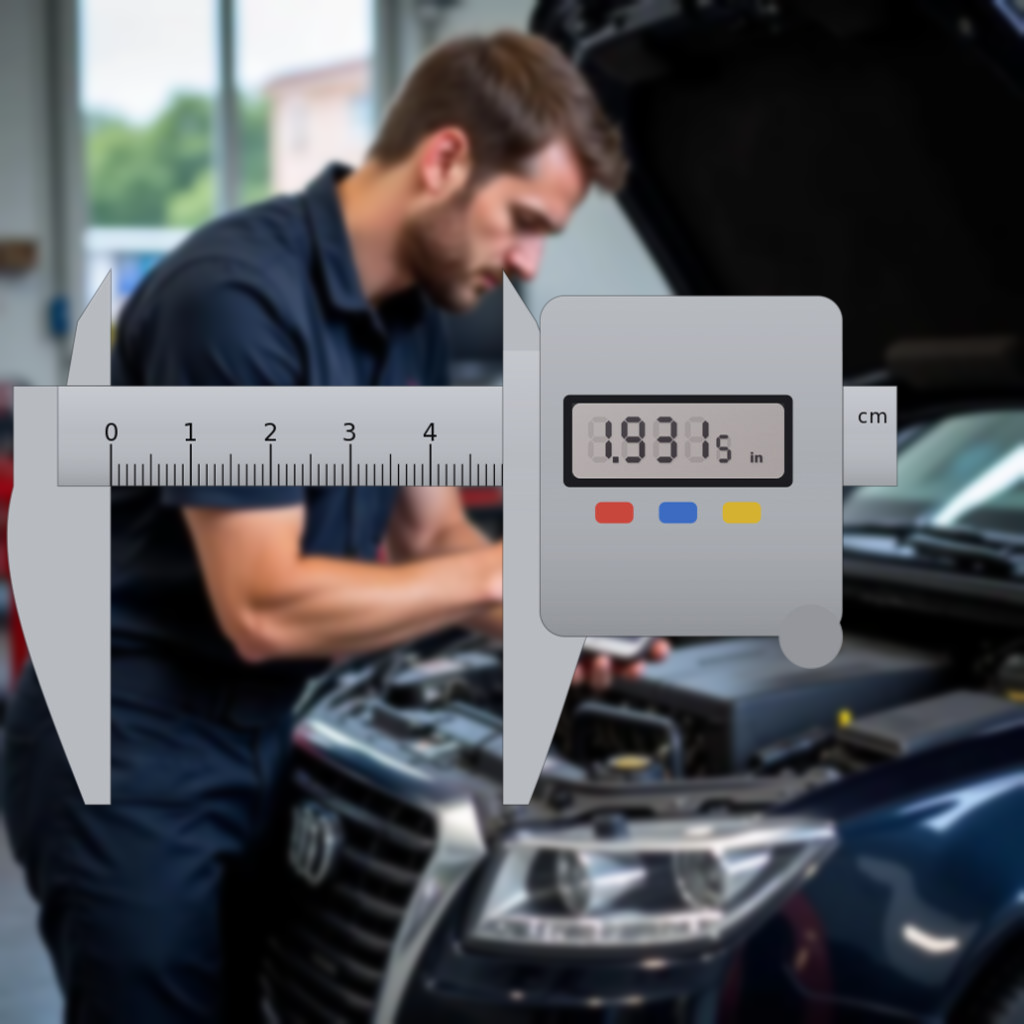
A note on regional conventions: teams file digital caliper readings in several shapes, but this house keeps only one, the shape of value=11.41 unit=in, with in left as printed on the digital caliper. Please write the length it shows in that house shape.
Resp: value=1.9315 unit=in
